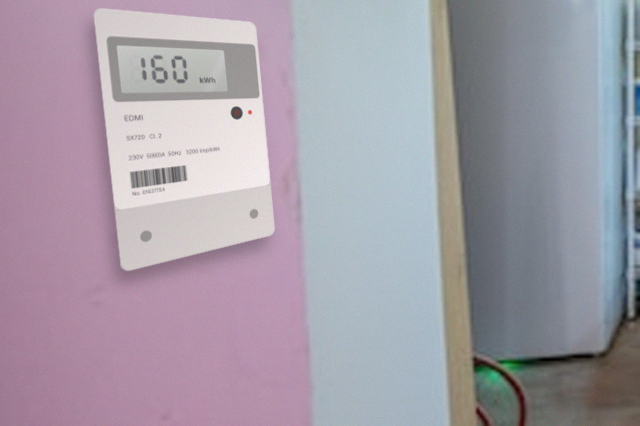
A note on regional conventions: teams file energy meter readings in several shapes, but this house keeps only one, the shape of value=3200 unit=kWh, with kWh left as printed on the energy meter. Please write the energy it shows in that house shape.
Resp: value=160 unit=kWh
